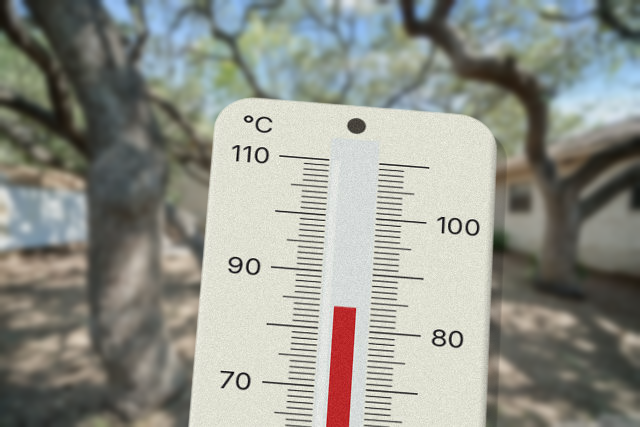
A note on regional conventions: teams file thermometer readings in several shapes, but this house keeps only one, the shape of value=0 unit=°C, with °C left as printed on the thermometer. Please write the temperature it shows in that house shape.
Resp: value=84 unit=°C
